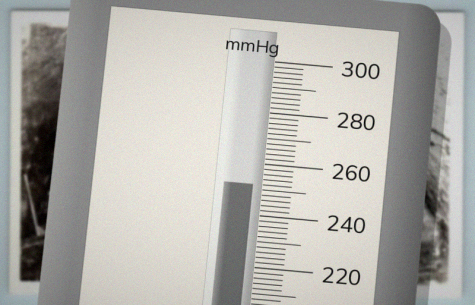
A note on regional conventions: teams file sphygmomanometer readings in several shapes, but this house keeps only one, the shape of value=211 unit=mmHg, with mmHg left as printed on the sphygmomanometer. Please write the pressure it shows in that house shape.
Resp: value=252 unit=mmHg
